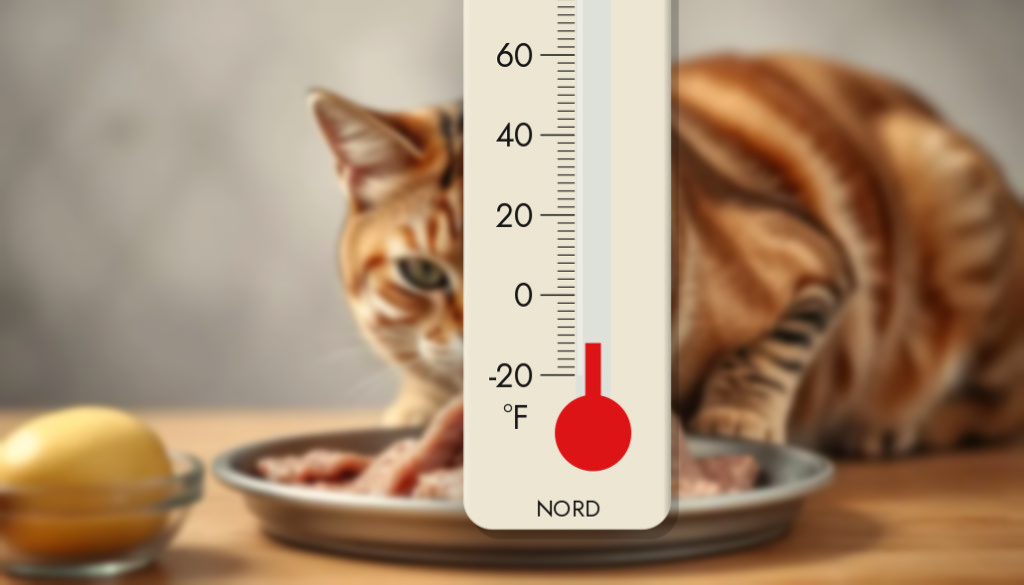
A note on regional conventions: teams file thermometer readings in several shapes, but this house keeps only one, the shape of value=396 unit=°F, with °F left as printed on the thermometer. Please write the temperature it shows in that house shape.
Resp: value=-12 unit=°F
